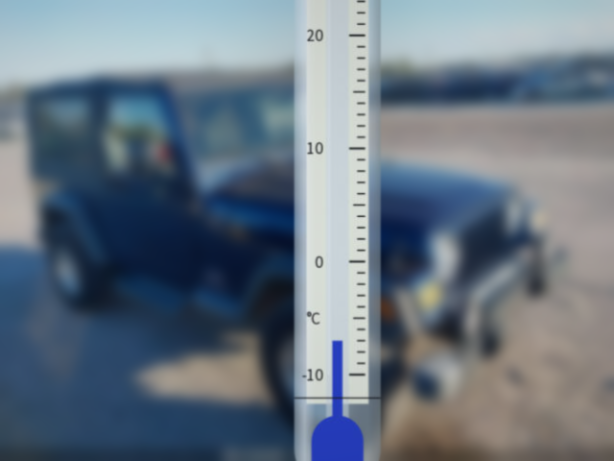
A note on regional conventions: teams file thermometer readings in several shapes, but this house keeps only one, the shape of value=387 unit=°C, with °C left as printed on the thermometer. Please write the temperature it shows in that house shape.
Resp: value=-7 unit=°C
